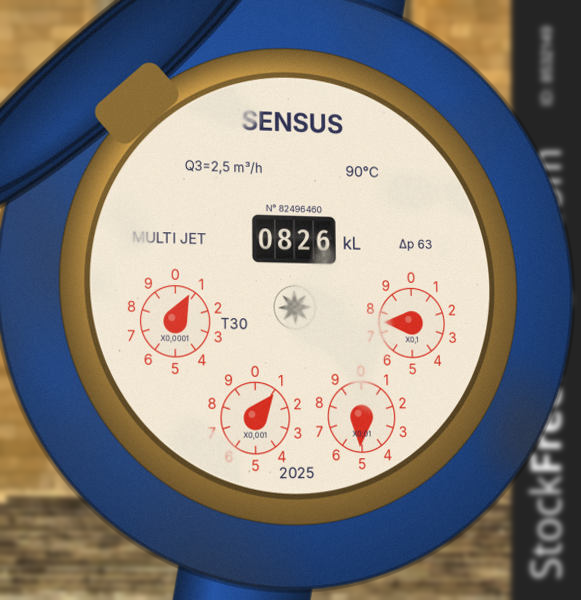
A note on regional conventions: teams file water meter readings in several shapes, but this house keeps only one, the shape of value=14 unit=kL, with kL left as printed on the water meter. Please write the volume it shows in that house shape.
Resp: value=826.7510 unit=kL
